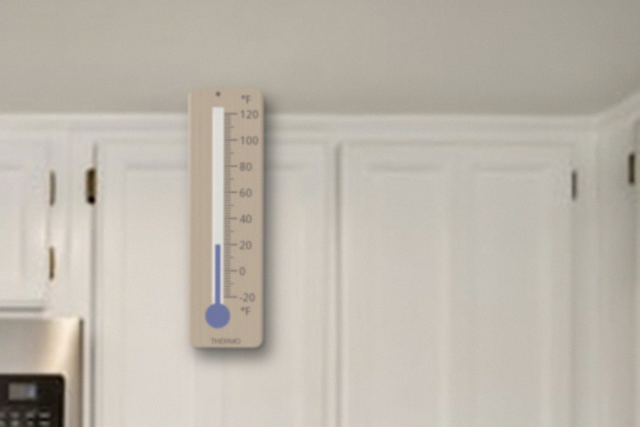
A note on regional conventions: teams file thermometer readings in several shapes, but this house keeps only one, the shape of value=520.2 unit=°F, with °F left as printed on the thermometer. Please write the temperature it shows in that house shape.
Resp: value=20 unit=°F
